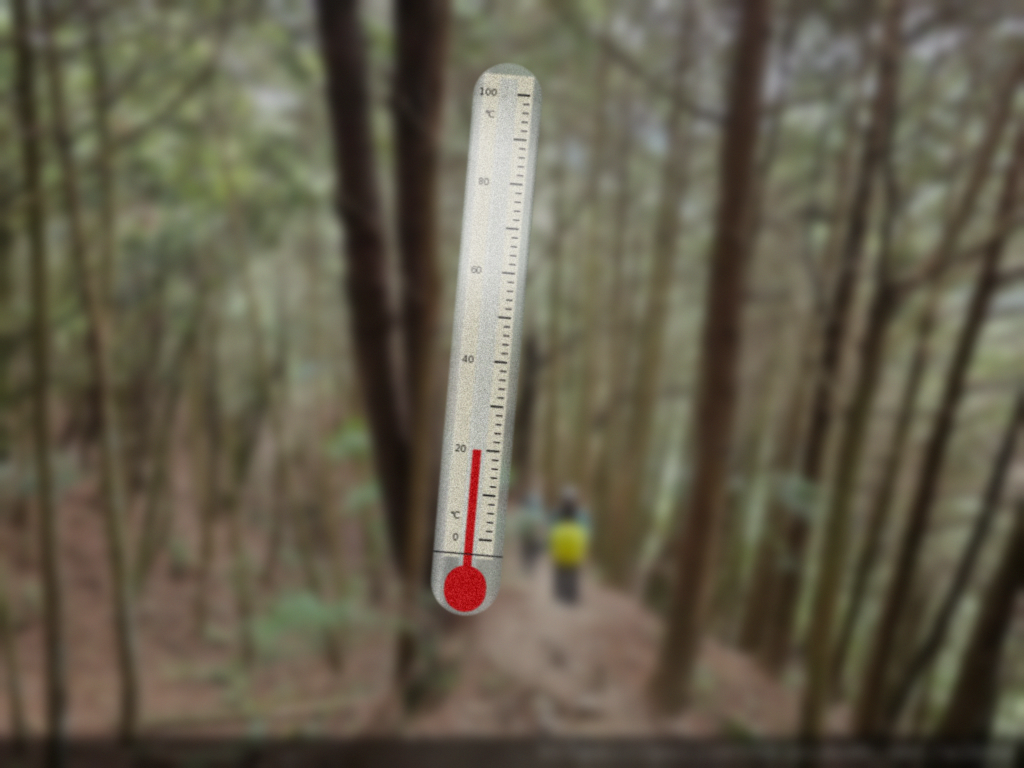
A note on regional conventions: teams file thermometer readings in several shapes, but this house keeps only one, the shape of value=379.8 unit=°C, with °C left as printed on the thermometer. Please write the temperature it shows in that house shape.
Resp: value=20 unit=°C
